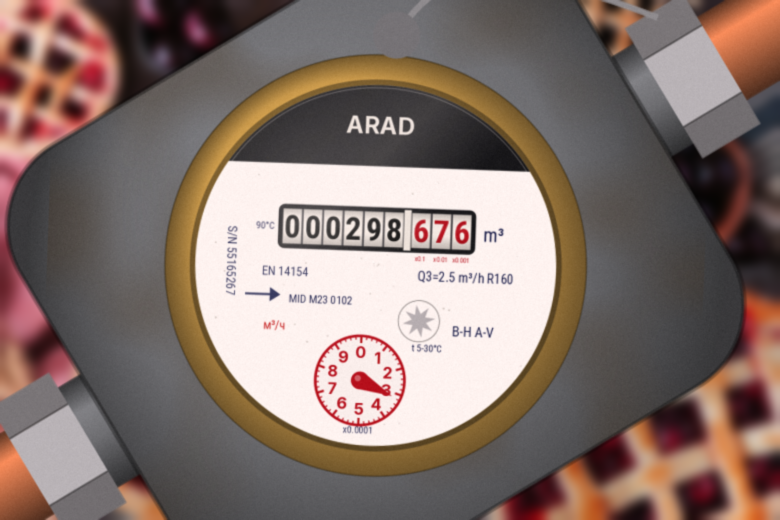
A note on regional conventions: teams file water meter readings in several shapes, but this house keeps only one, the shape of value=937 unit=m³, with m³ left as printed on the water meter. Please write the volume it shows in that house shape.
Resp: value=298.6763 unit=m³
